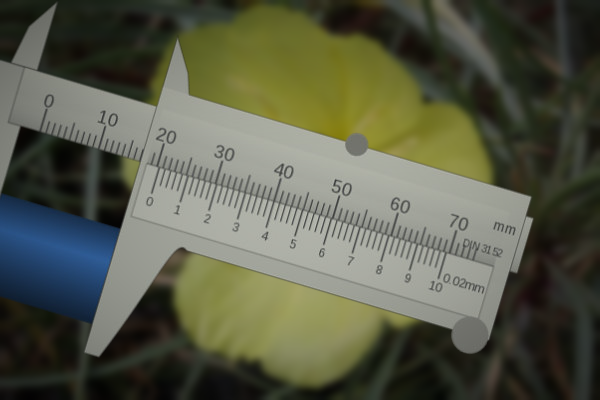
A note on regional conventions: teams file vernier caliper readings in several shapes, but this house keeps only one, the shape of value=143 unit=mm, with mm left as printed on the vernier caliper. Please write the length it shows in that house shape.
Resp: value=20.4 unit=mm
